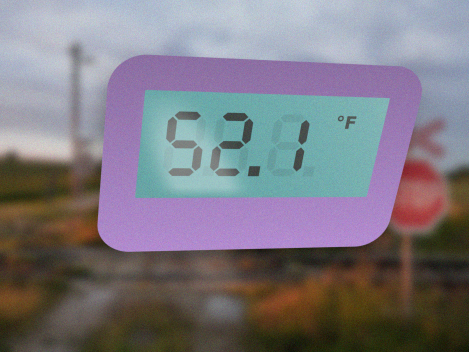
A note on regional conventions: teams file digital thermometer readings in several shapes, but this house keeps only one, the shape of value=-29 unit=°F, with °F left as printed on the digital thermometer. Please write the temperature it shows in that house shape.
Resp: value=52.1 unit=°F
